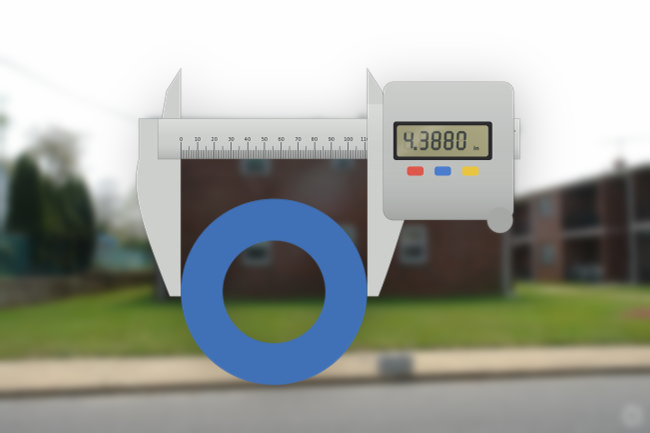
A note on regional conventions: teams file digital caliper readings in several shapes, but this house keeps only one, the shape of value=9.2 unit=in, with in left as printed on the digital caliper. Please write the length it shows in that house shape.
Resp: value=4.3880 unit=in
